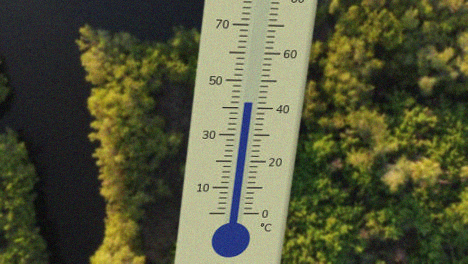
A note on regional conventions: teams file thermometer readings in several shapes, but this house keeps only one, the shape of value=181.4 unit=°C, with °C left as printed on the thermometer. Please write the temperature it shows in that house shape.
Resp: value=42 unit=°C
